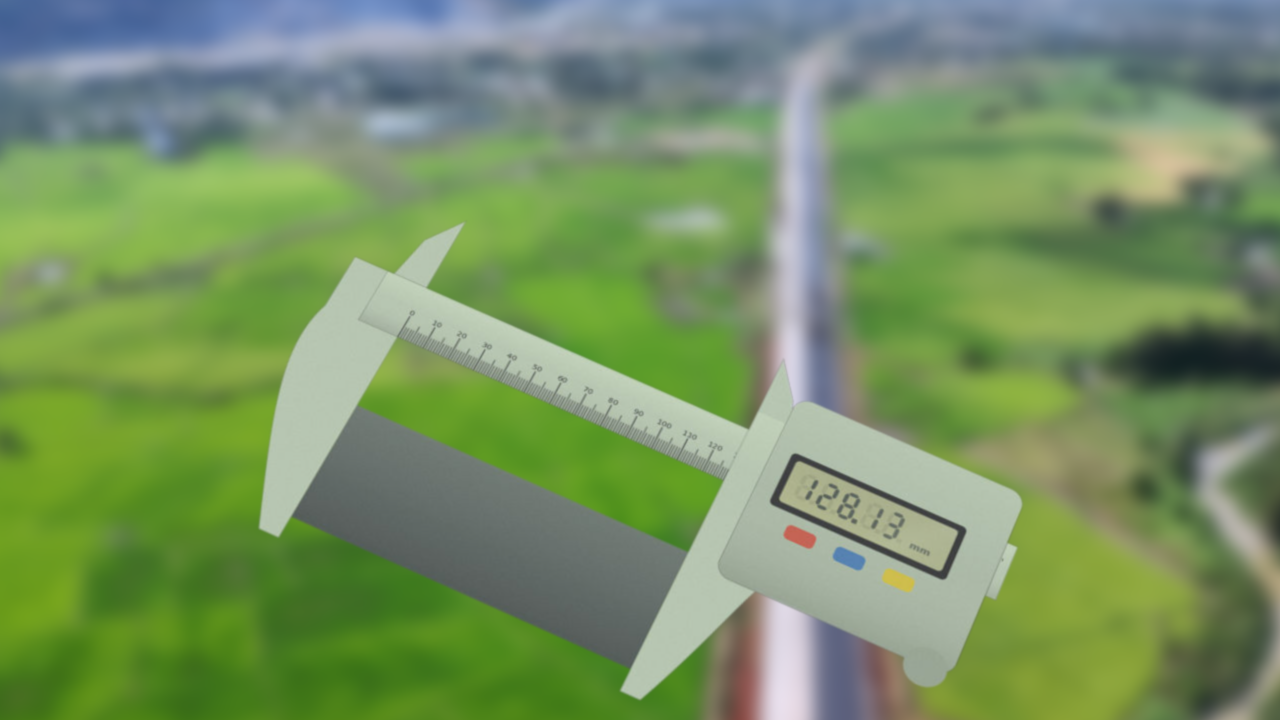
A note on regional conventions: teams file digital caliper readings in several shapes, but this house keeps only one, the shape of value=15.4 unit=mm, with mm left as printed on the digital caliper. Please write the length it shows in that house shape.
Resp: value=128.13 unit=mm
